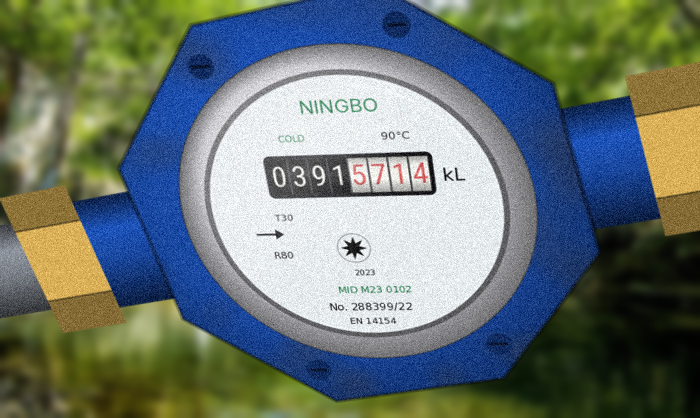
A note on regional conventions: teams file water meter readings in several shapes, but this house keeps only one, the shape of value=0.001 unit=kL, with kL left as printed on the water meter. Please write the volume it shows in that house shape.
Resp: value=391.5714 unit=kL
